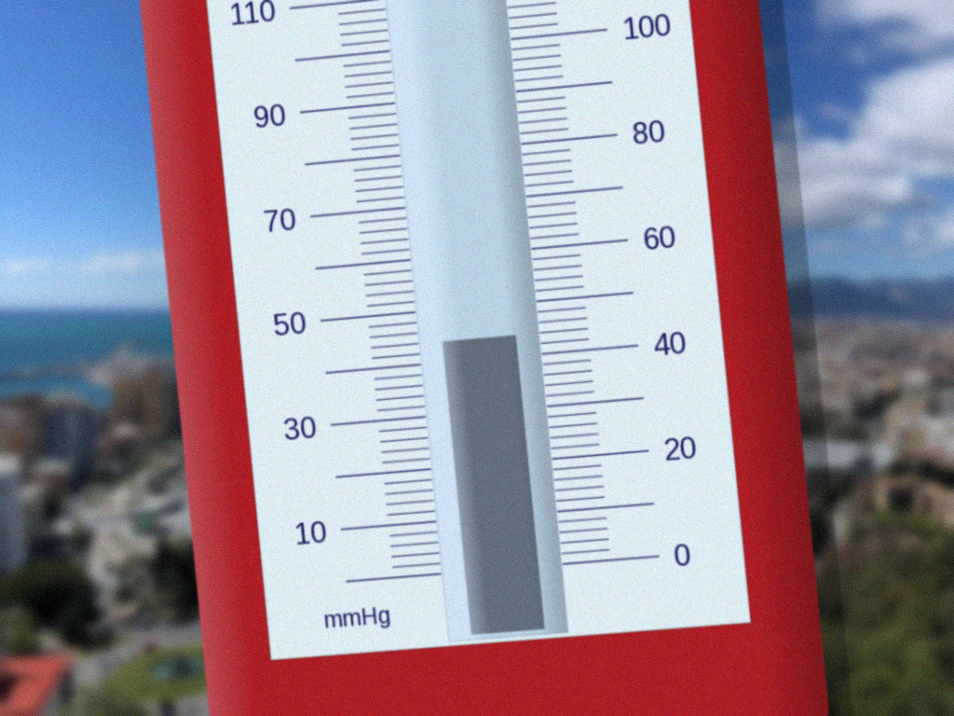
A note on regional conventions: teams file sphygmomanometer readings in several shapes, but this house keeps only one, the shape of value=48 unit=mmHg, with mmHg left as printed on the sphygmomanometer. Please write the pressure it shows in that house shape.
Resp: value=44 unit=mmHg
